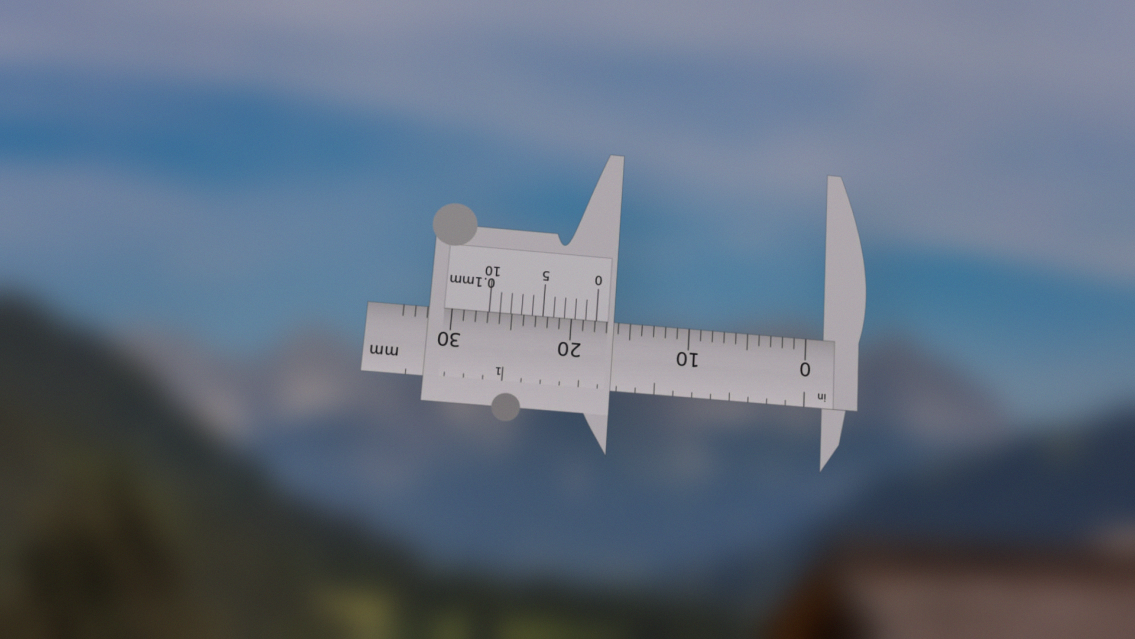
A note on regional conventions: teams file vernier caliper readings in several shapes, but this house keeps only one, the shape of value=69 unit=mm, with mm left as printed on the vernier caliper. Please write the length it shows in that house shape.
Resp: value=17.9 unit=mm
